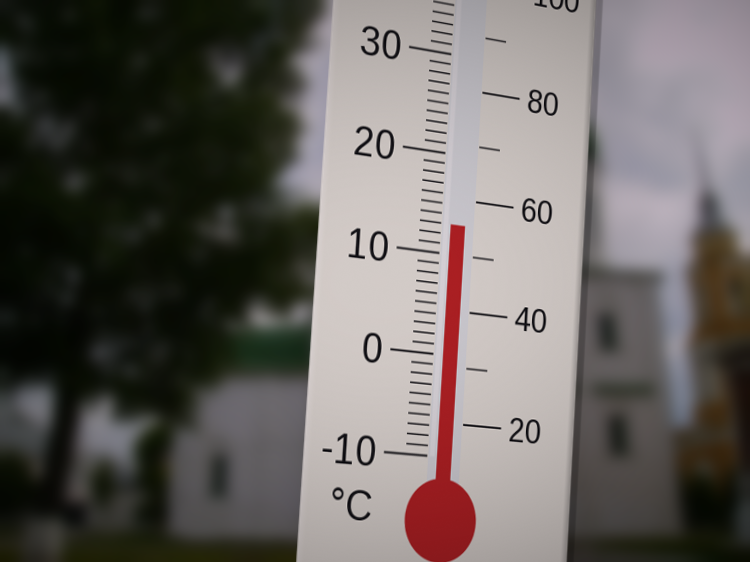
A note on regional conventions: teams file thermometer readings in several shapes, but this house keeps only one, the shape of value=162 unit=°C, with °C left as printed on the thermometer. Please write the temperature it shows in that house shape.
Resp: value=13 unit=°C
